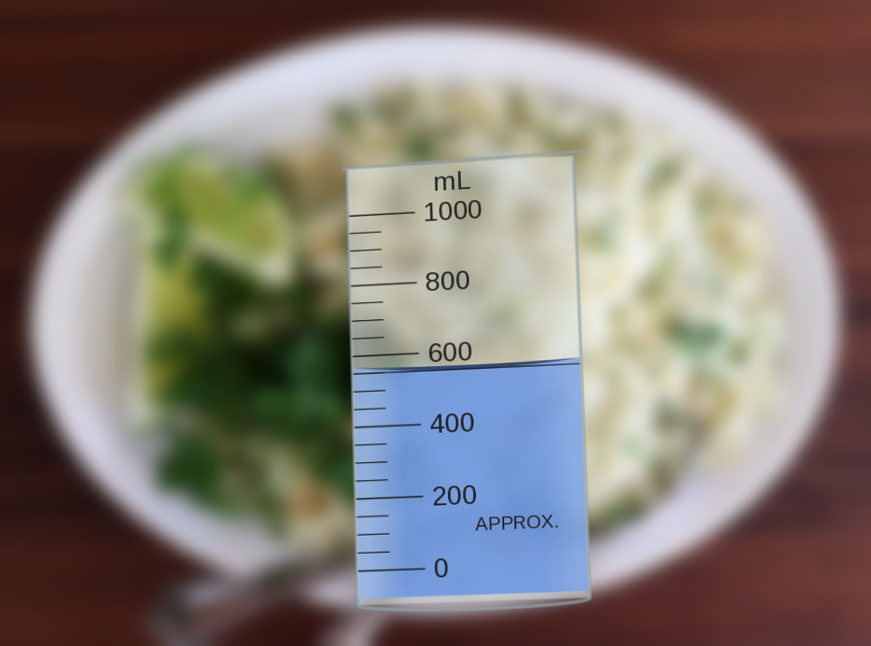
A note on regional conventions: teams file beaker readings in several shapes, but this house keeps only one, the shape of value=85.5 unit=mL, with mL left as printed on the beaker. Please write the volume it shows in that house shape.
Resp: value=550 unit=mL
